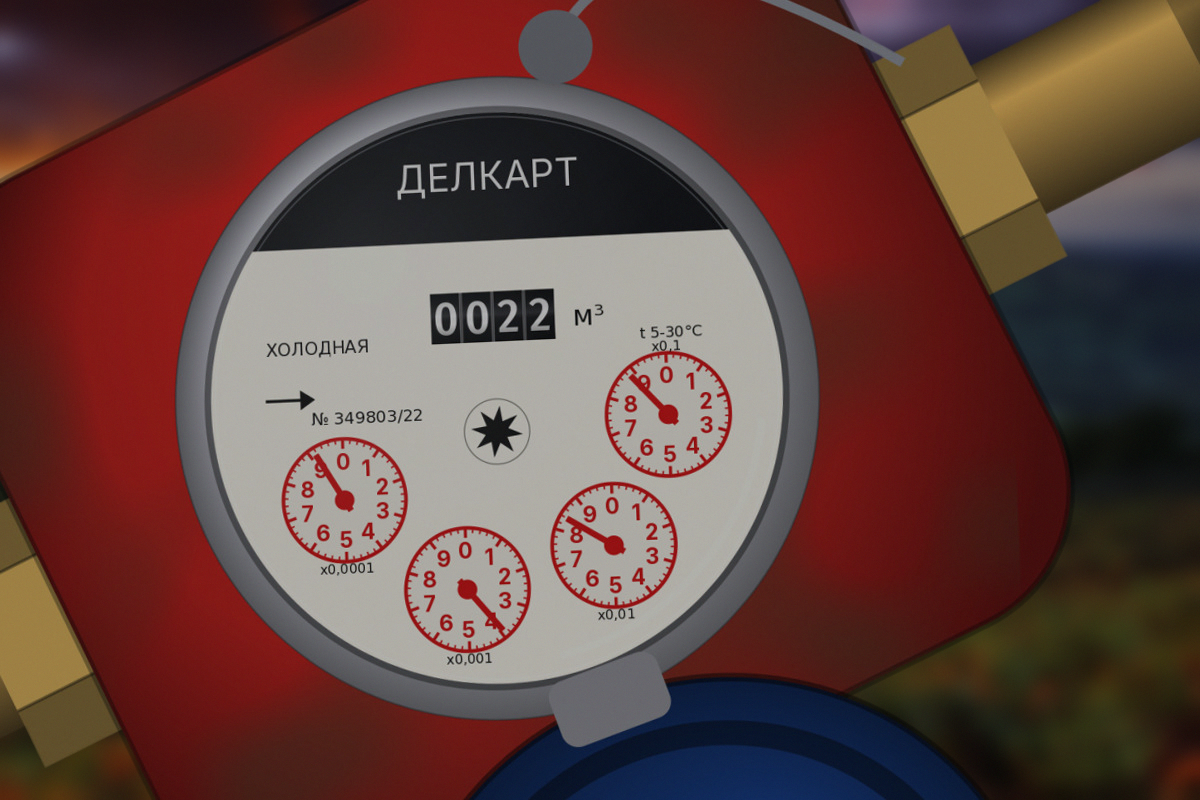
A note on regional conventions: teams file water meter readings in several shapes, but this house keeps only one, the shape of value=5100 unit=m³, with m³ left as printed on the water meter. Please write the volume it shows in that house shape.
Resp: value=22.8839 unit=m³
